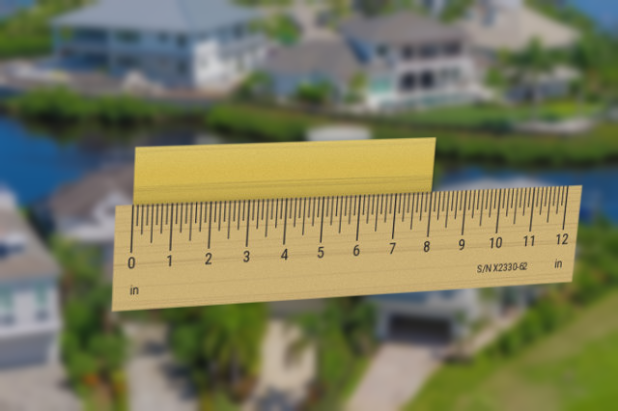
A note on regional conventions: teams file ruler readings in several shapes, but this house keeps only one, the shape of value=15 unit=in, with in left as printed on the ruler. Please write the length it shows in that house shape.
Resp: value=8 unit=in
